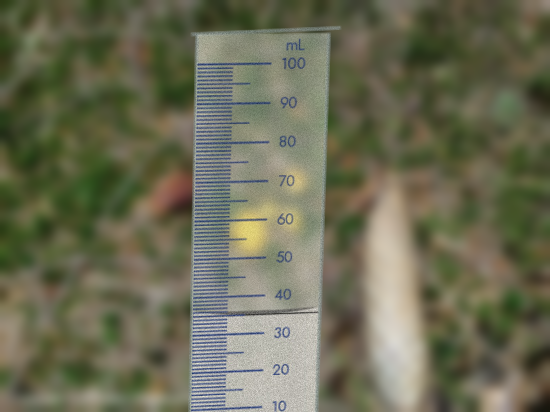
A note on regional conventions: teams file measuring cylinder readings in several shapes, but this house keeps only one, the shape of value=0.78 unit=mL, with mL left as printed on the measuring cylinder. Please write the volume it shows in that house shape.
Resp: value=35 unit=mL
